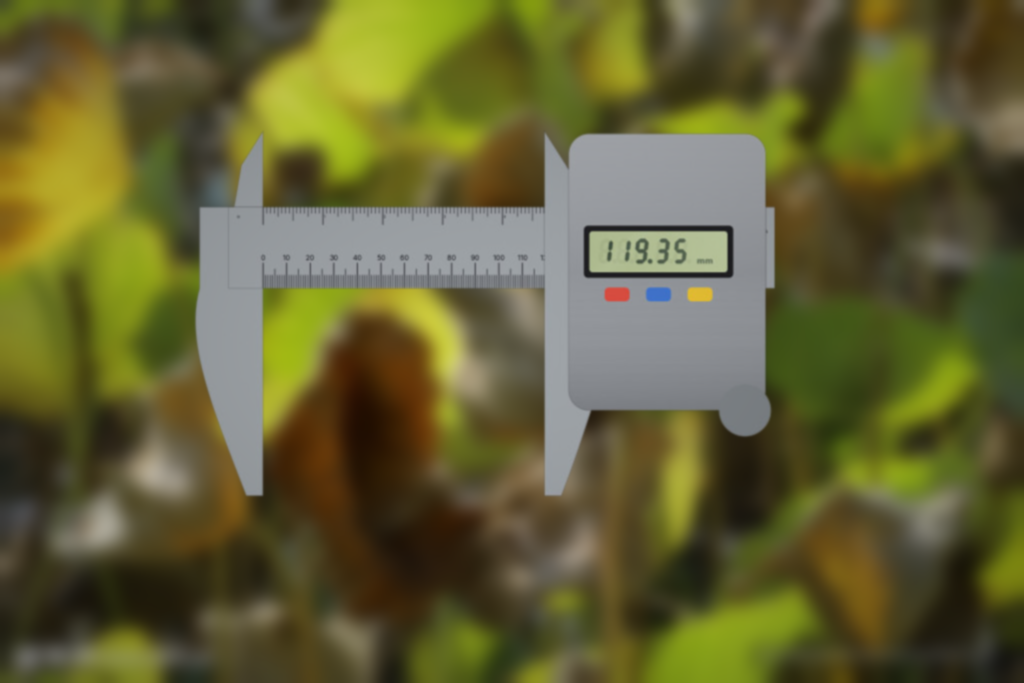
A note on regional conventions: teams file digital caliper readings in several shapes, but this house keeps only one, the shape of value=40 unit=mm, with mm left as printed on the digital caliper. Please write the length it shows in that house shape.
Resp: value=119.35 unit=mm
